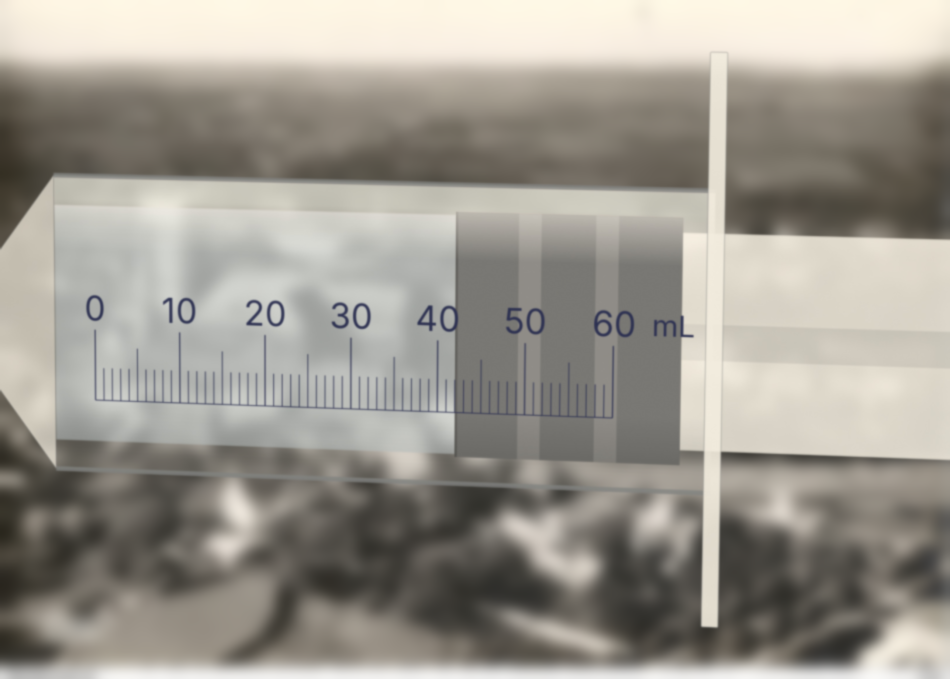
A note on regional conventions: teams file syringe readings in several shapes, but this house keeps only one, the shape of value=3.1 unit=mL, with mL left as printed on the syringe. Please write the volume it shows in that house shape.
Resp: value=42 unit=mL
